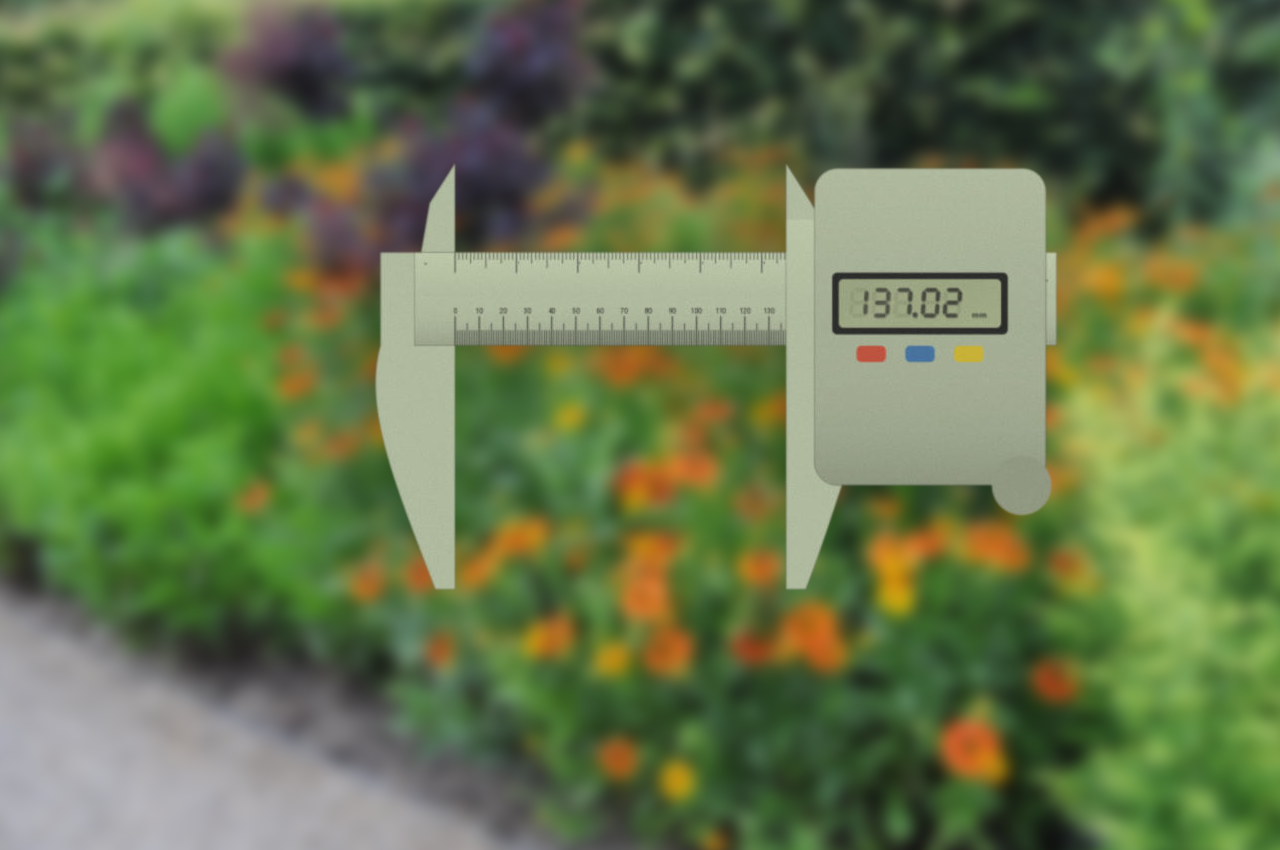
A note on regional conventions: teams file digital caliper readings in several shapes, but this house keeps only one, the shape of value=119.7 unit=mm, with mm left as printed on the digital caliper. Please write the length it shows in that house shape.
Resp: value=137.02 unit=mm
